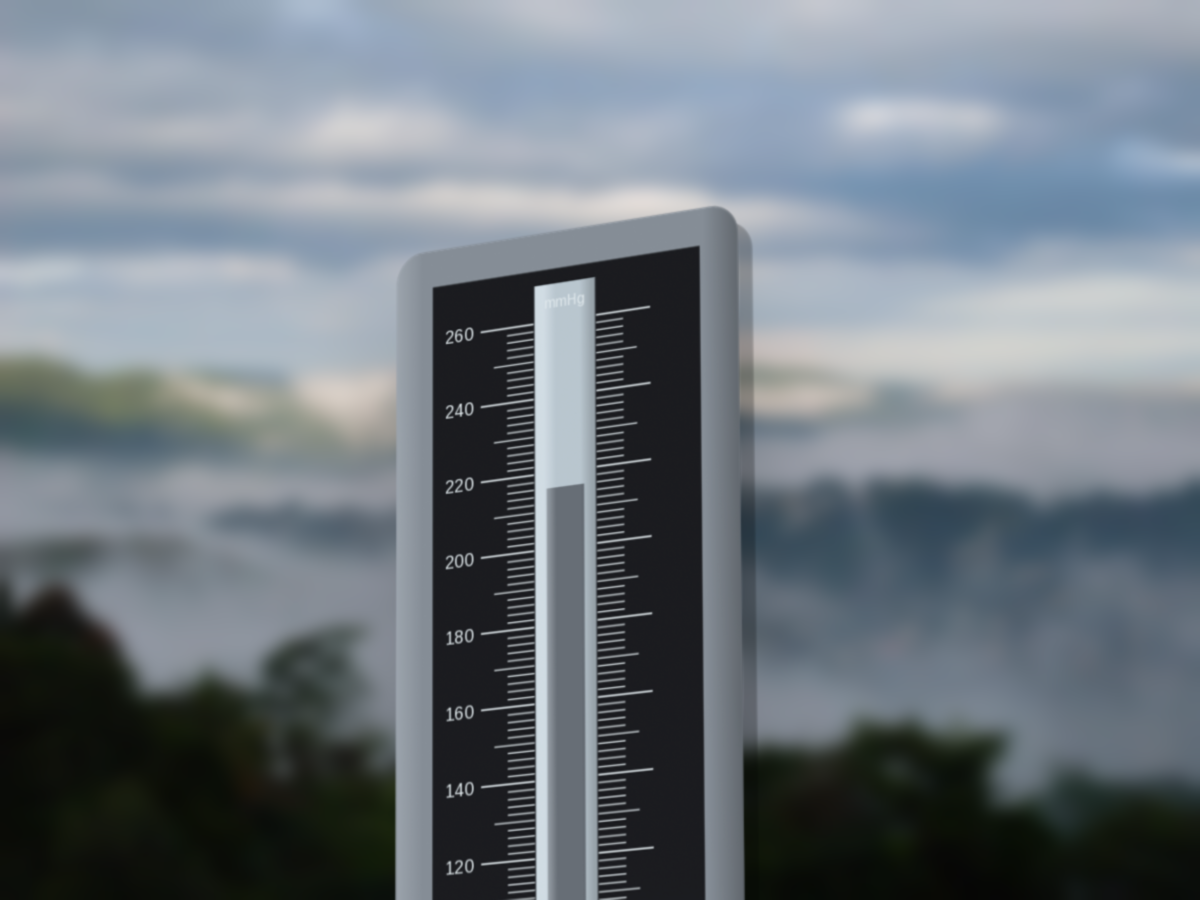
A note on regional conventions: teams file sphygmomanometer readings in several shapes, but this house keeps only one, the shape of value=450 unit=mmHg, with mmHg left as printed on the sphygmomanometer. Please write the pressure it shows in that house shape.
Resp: value=216 unit=mmHg
